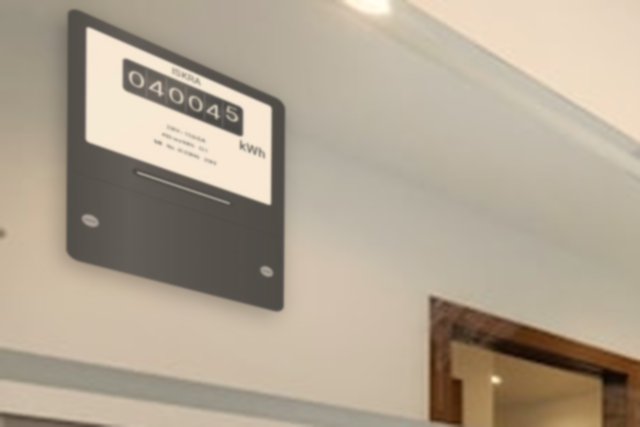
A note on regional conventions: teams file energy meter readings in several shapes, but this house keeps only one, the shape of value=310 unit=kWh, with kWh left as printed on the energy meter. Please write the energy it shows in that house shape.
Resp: value=40045 unit=kWh
